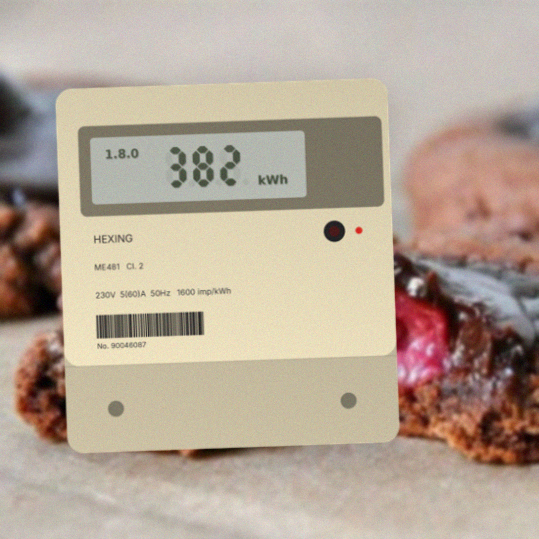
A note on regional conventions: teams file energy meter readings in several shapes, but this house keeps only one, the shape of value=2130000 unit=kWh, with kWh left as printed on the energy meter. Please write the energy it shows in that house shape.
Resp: value=382 unit=kWh
